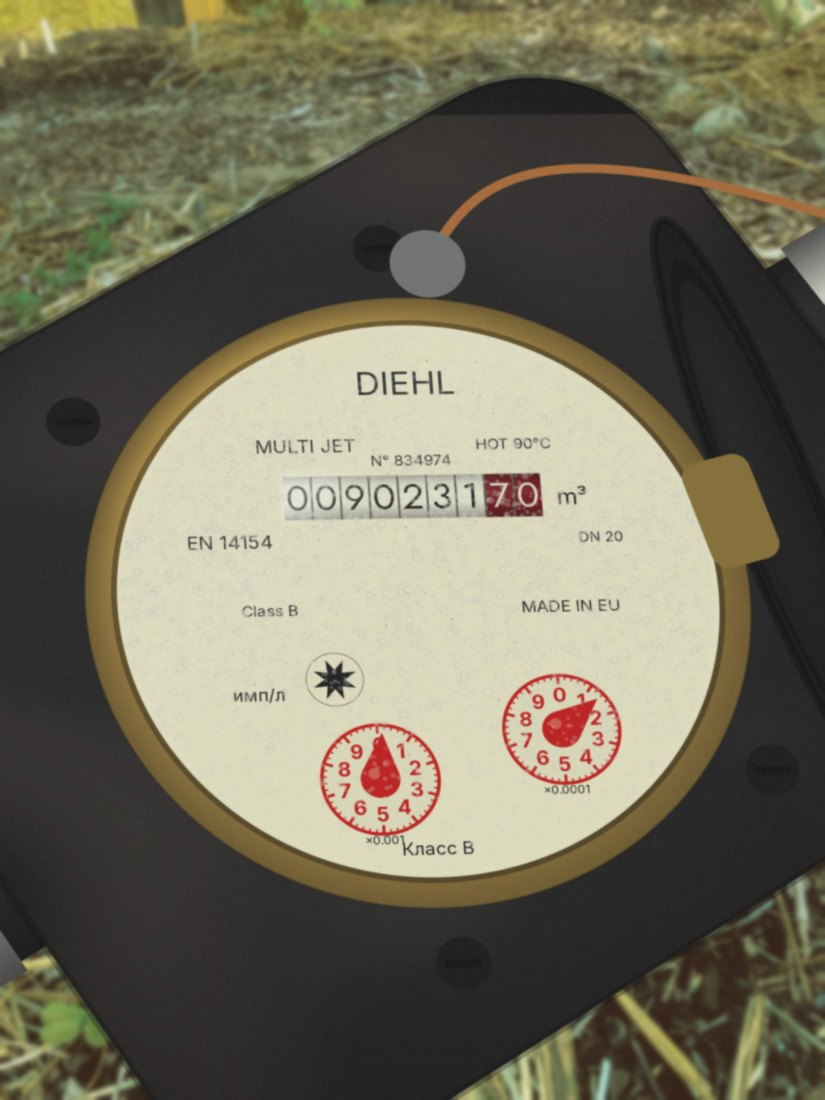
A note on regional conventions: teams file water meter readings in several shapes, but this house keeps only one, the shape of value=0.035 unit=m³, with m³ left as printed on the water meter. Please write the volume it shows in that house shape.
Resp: value=90231.7001 unit=m³
